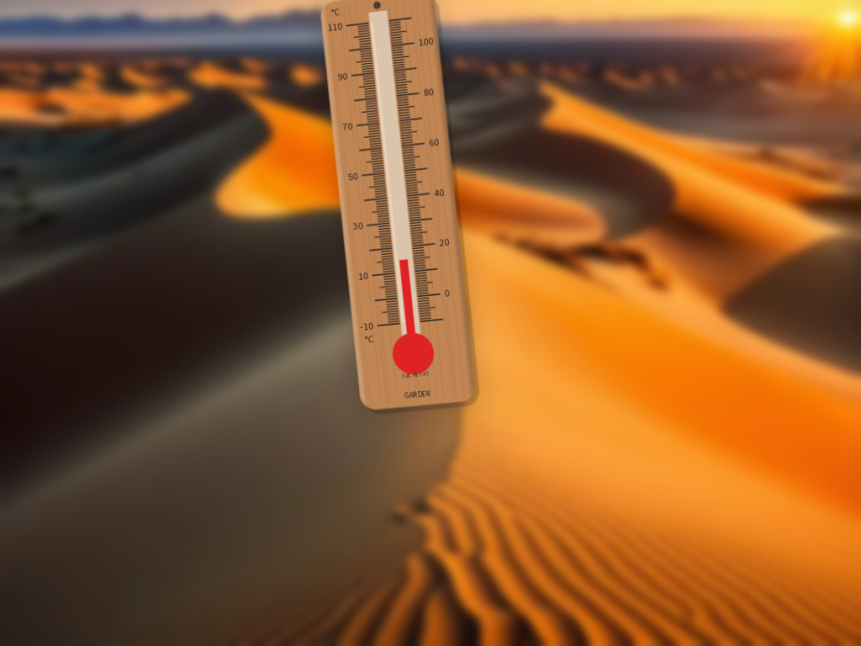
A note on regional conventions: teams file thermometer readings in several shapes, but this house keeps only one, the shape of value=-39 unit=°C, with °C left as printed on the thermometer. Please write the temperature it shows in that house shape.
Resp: value=15 unit=°C
